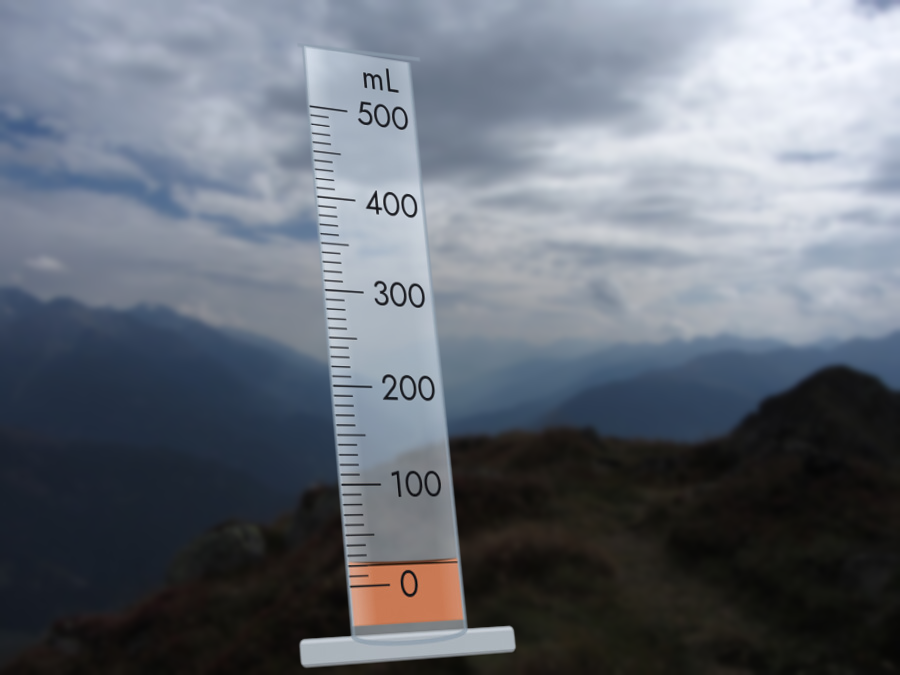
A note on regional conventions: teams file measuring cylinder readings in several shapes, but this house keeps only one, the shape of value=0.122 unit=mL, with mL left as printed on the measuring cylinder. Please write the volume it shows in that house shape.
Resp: value=20 unit=mL
